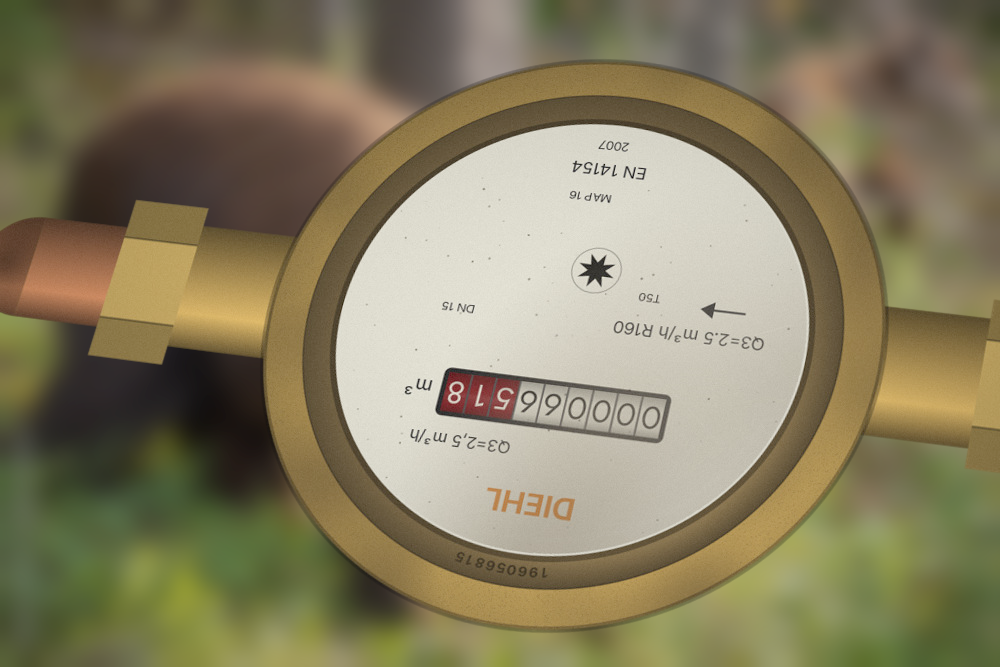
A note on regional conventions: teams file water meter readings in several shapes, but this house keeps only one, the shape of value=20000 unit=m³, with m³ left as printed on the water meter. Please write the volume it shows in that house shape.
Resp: value=66.518 unit=m³
